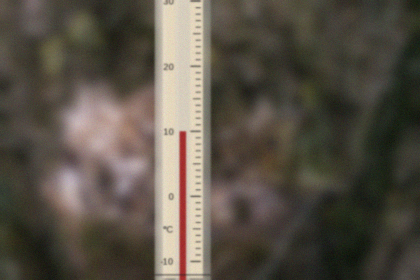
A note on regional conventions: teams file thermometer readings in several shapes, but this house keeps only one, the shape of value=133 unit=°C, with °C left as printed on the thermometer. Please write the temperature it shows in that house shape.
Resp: value=10 unit=°C
